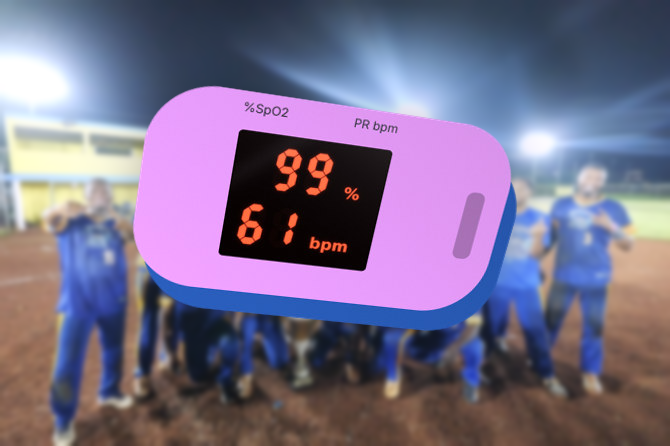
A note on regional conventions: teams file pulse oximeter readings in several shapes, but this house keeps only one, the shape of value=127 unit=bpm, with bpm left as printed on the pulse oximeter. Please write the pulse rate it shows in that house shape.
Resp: value=61 unit=bpm
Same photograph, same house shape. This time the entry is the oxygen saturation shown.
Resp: value=99 unit=%
